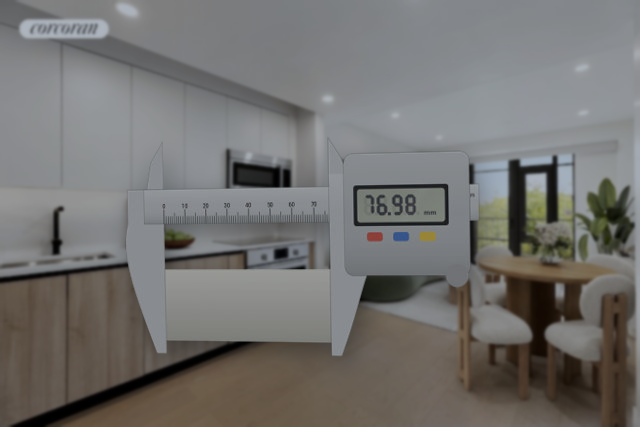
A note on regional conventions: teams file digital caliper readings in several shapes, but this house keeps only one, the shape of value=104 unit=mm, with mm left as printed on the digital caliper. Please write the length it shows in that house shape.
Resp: value=76.98 unit=mm
